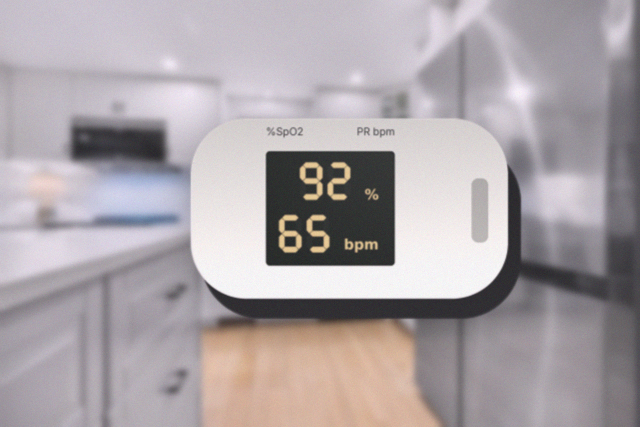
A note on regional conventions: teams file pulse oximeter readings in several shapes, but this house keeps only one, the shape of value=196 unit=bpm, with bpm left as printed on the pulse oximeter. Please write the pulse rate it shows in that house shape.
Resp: value=65 unit=bpm
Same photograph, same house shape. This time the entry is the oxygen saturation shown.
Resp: value=92 unit=%
